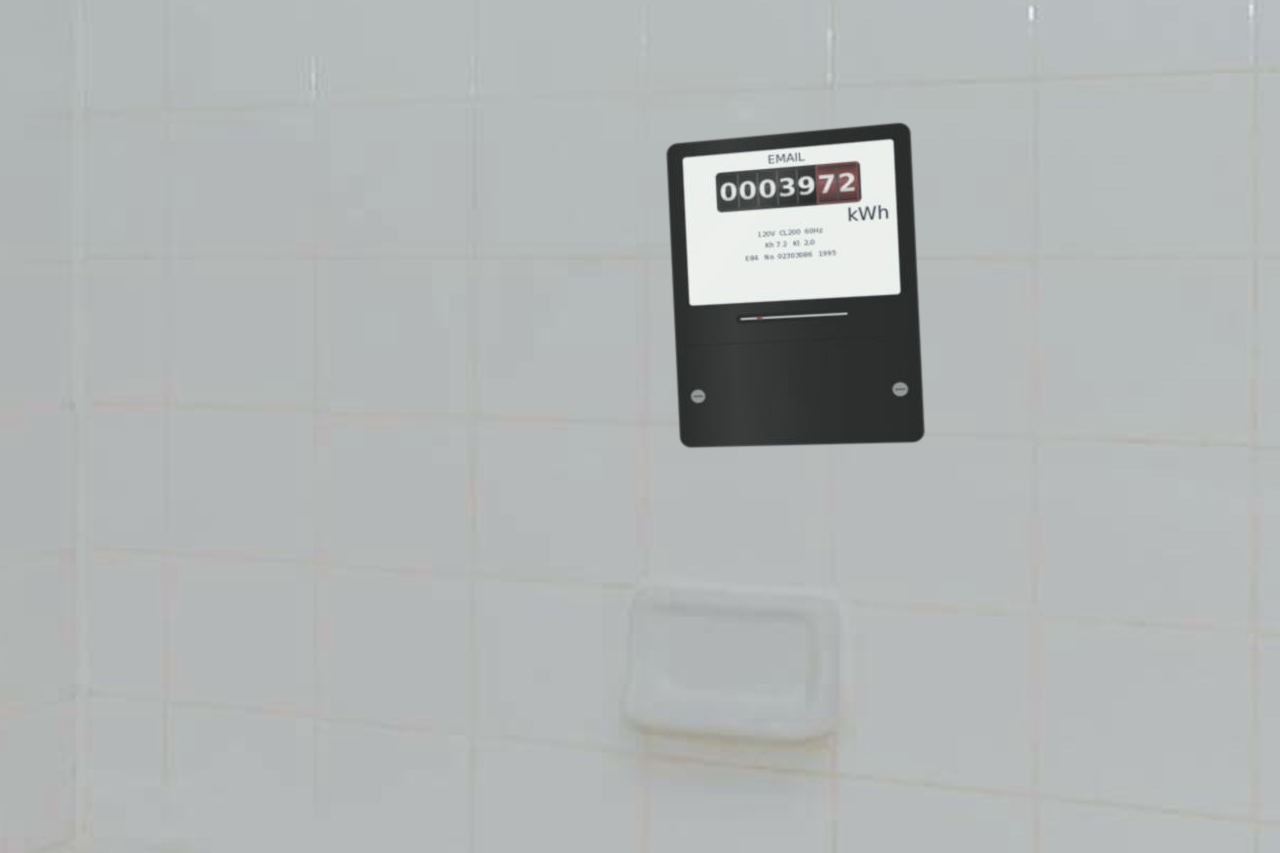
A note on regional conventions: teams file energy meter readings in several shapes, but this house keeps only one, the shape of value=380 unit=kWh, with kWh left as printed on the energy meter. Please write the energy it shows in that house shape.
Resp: value=39.72 unit=kWh
